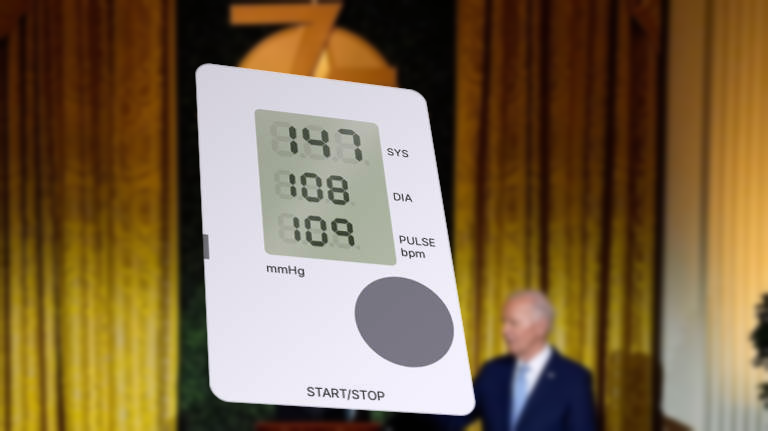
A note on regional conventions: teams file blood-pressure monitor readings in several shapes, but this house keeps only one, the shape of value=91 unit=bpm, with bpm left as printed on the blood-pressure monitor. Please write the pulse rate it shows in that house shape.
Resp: value=109 unit=bpm
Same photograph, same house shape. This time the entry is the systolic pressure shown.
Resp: value=147 unit=mmHg
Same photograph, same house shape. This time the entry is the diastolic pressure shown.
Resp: value=108 unit=mmHg
